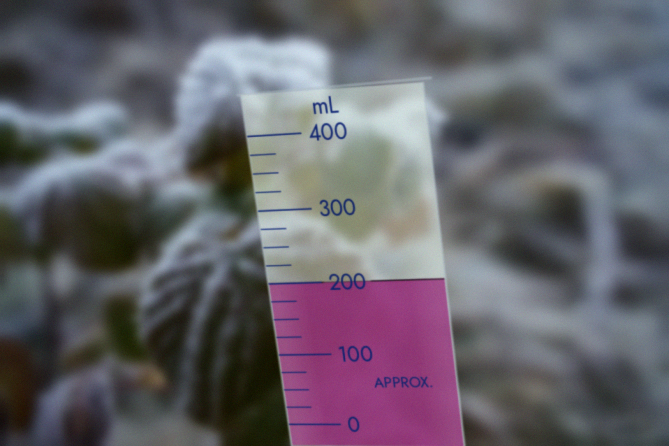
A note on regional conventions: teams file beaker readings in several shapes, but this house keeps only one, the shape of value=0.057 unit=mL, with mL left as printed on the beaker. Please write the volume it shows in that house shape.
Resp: value=200 unit=mL
